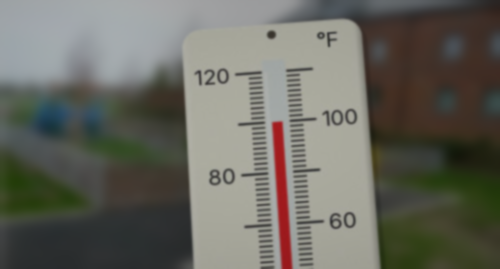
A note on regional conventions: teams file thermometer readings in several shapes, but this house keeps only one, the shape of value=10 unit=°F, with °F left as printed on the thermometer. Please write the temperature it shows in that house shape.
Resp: value=100 unit=°F
